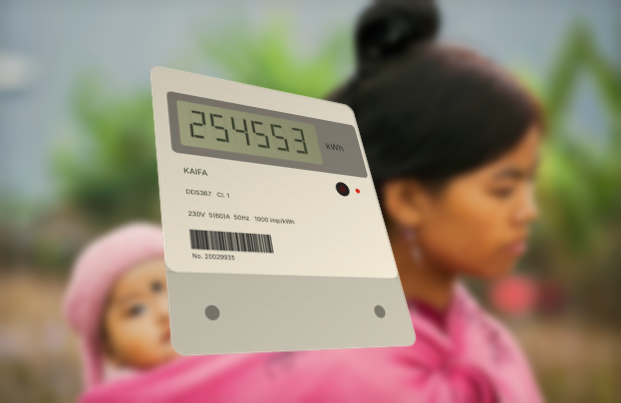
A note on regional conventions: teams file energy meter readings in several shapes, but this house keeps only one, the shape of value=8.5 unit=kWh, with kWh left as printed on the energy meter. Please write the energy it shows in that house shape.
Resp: value=254553 unit=kWh
